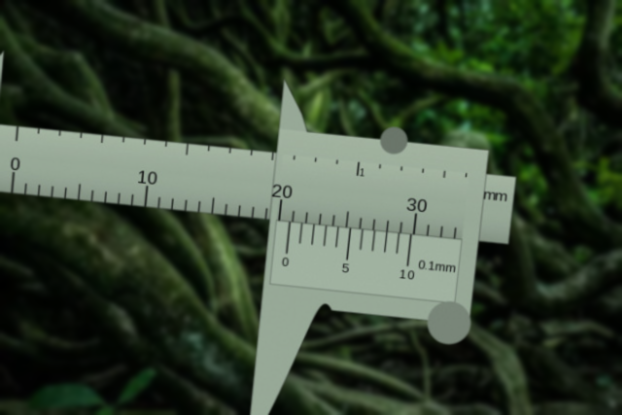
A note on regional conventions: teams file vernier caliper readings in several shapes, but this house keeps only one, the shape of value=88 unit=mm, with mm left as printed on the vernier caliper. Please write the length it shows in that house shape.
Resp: value=20.8 unit=mm
